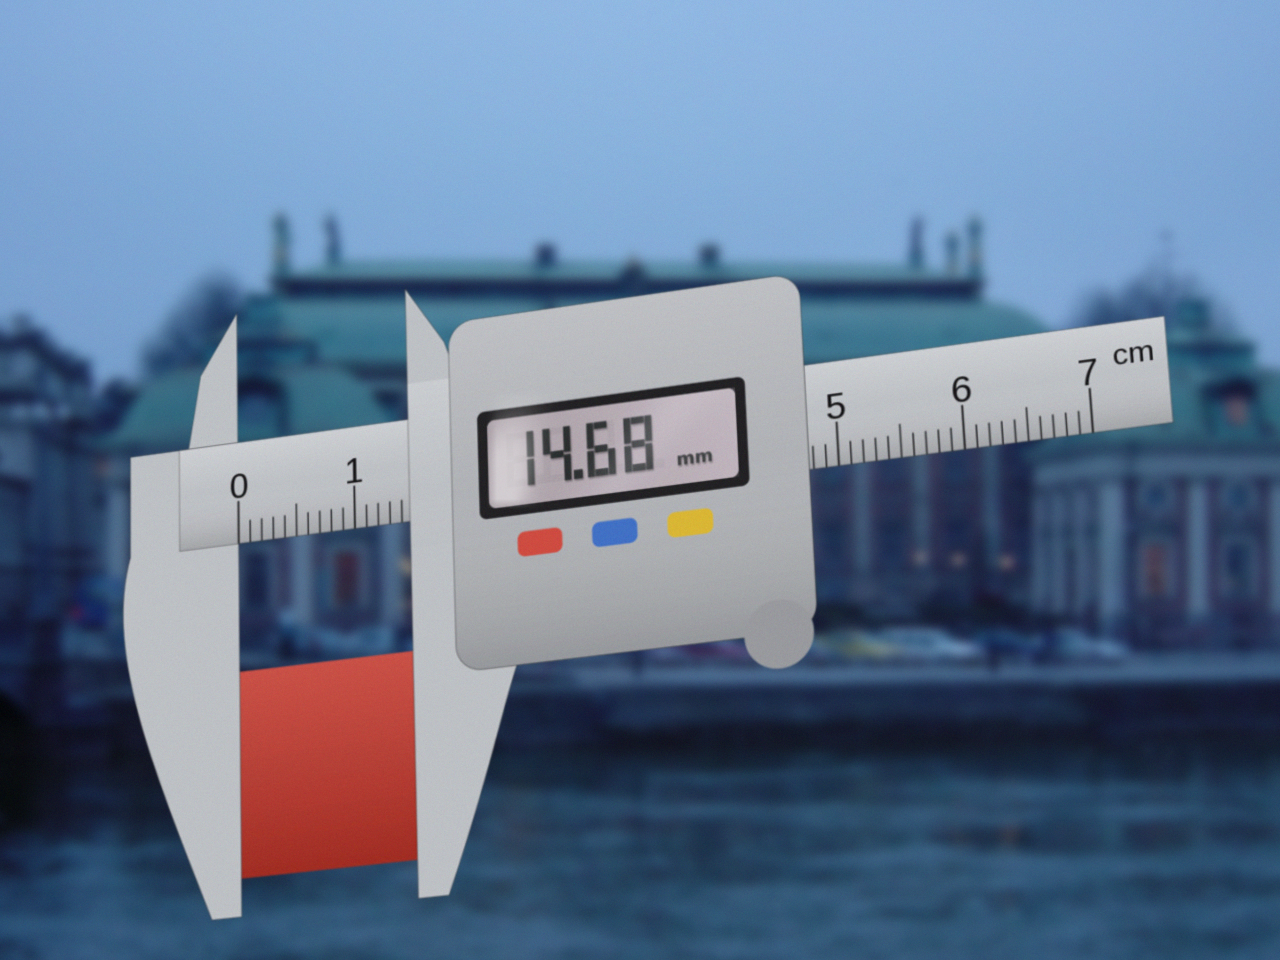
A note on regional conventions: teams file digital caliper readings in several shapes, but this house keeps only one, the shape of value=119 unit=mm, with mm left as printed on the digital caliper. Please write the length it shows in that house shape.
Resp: value=14.68 unit=mm
